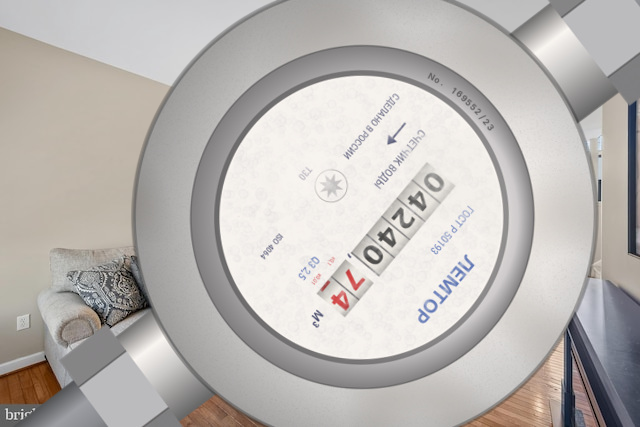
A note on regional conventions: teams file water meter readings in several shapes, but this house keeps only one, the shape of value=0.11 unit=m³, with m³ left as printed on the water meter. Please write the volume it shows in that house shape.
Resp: value=4240.74 unit=m³
